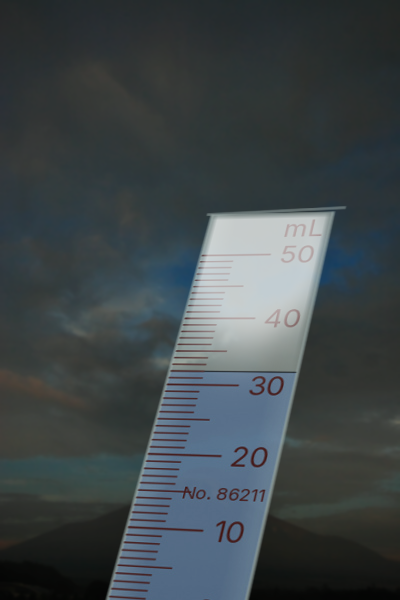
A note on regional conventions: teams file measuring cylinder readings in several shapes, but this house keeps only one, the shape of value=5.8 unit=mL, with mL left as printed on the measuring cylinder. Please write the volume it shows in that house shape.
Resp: value=32 unit=mL
